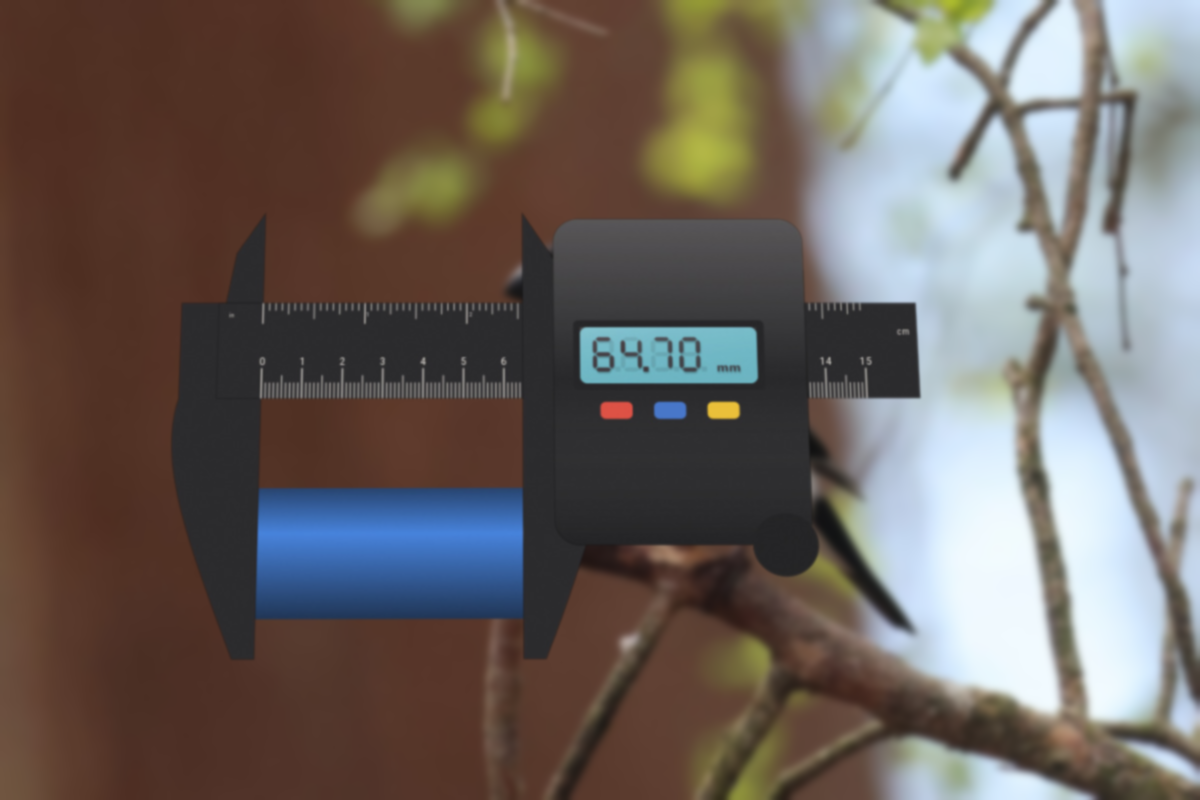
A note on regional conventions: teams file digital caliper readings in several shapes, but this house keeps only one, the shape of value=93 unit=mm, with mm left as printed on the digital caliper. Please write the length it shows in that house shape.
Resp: value=64.70 unit=mm
